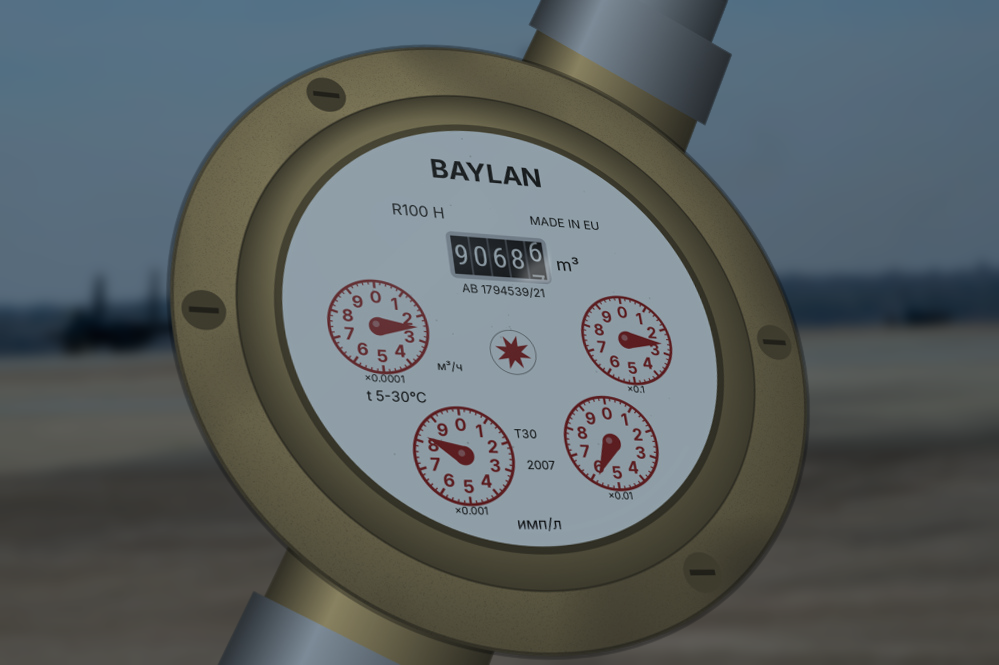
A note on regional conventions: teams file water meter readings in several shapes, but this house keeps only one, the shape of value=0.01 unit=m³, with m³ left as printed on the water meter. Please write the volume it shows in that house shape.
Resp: value=90686.2582 unit=m³
